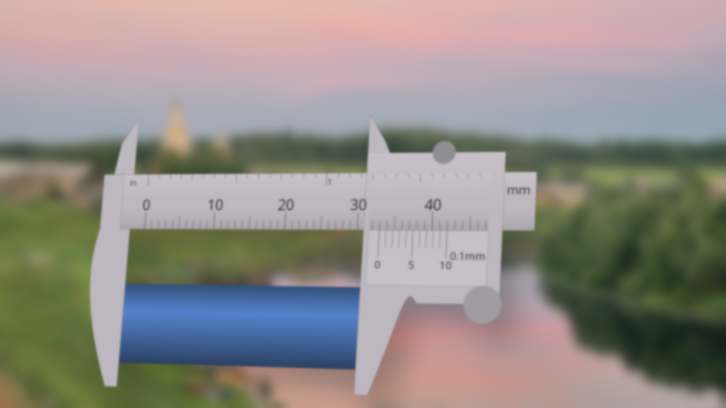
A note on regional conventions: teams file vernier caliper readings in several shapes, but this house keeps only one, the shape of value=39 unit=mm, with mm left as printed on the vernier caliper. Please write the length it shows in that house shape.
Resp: value=33.0 unit=mm
